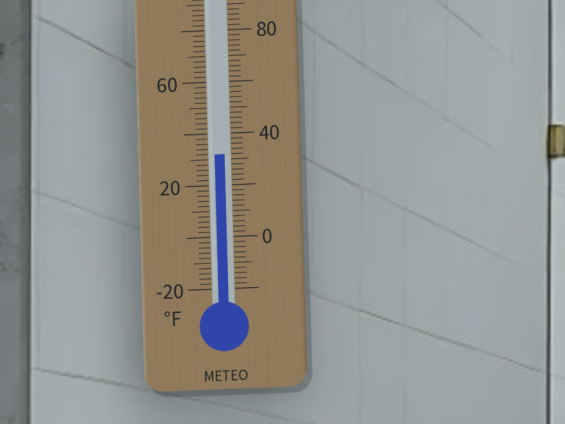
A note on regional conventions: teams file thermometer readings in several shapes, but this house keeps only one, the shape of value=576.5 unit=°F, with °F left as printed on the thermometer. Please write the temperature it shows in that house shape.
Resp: value=32 unit=°F
